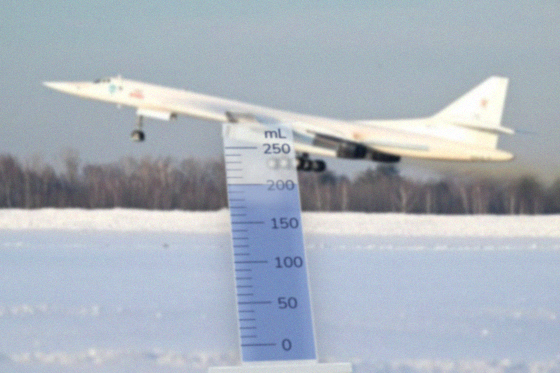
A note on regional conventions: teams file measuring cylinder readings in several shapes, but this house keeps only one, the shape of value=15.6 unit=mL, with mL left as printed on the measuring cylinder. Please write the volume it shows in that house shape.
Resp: value=200 unit=mL
